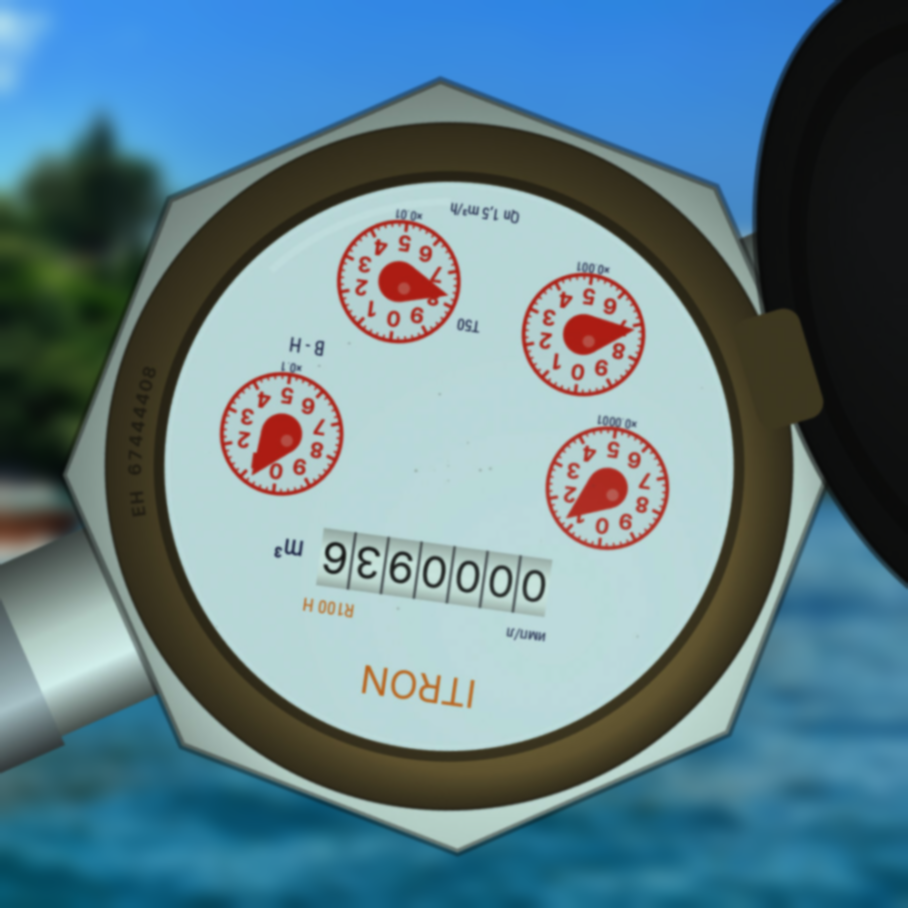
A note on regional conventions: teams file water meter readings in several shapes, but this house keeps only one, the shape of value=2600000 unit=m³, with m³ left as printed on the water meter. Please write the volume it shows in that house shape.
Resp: value=936.0771 unit=m³
